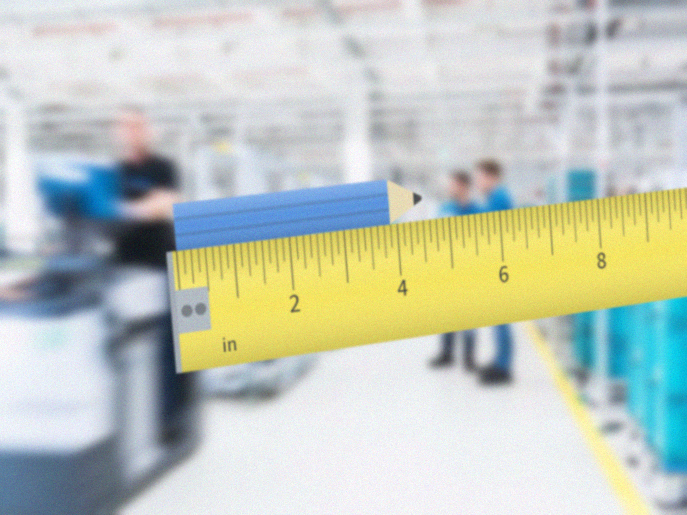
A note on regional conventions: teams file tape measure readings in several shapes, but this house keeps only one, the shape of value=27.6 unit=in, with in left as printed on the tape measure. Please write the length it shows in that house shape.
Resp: value=4.5 unit=in
